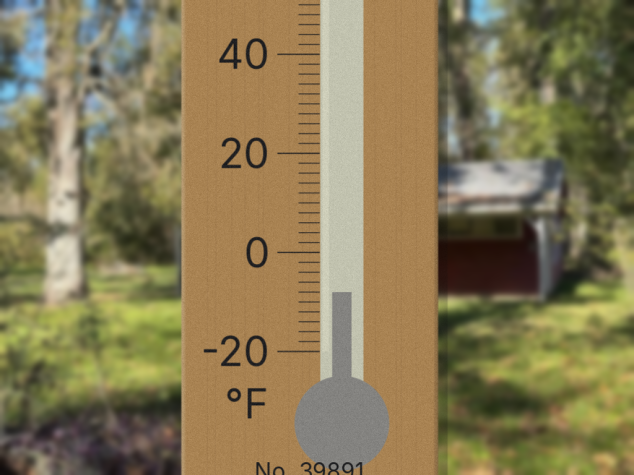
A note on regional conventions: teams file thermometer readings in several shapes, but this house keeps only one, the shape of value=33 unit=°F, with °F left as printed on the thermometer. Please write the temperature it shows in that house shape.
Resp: value=-8 unit=°F
